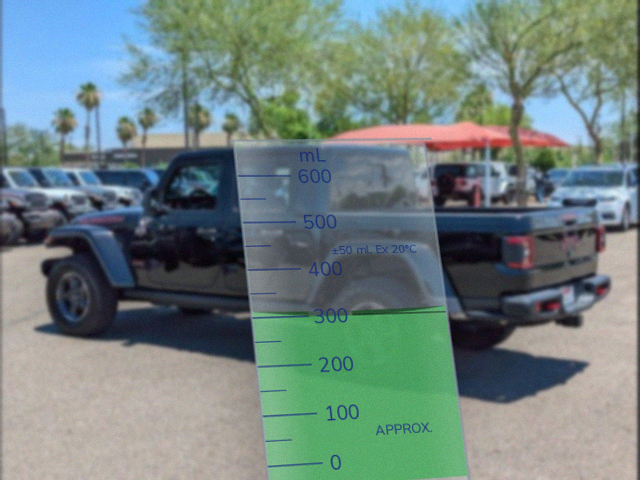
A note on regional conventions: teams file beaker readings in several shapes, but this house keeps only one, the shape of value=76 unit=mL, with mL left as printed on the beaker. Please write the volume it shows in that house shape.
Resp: value=300 unit=mL
